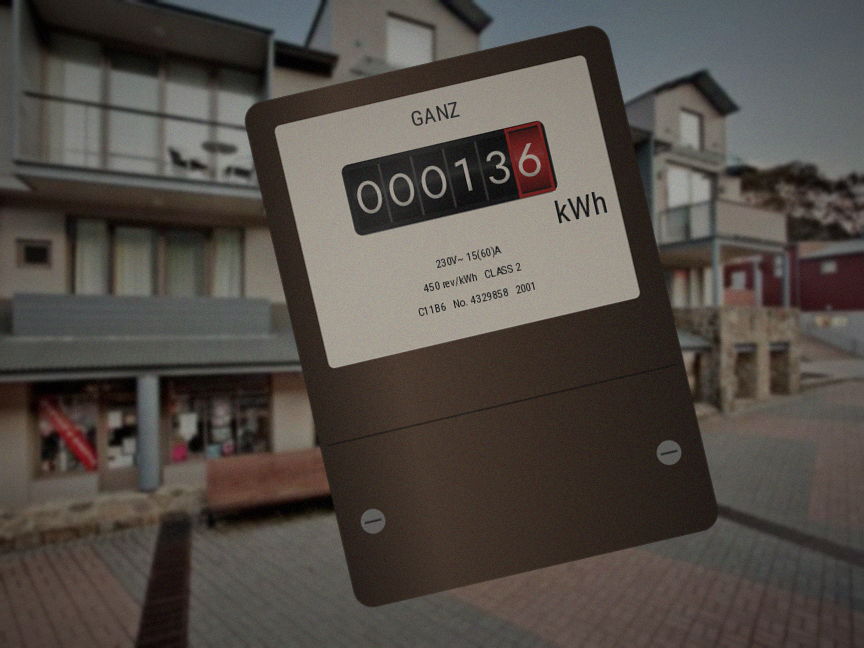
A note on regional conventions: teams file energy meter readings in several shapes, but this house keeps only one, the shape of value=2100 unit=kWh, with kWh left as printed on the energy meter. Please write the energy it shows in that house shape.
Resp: value=13.6 unit=kWh
